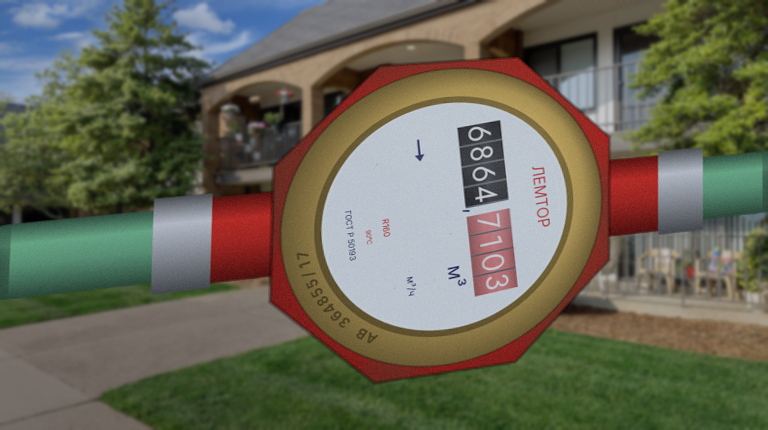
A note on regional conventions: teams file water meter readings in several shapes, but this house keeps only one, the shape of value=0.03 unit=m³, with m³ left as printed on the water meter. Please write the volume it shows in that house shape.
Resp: value=6864.7103 unit=m³
